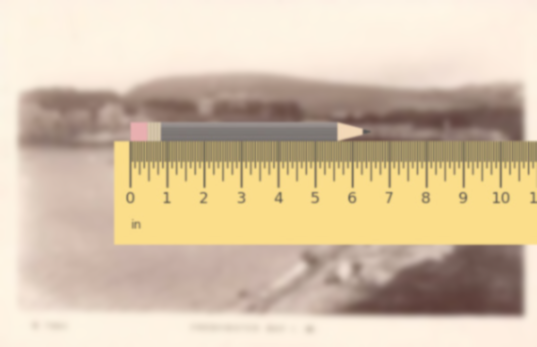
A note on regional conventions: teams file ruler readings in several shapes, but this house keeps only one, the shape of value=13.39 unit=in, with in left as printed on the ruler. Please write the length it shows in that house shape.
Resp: value=6.5 unit=in
